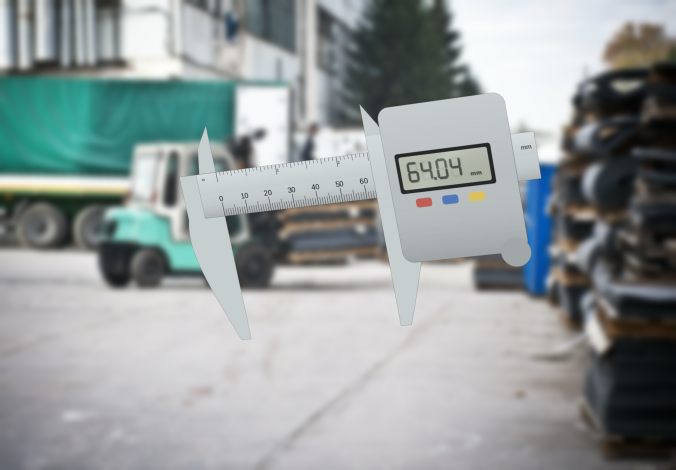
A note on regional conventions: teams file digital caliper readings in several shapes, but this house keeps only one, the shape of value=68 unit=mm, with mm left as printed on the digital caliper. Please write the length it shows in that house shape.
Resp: value=64.04 unit=mm
